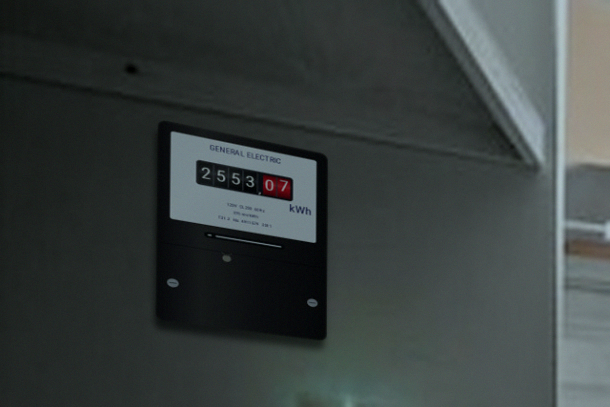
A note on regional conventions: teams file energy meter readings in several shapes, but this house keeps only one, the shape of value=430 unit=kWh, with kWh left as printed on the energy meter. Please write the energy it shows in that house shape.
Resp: value=2553.07 unit=kWh
